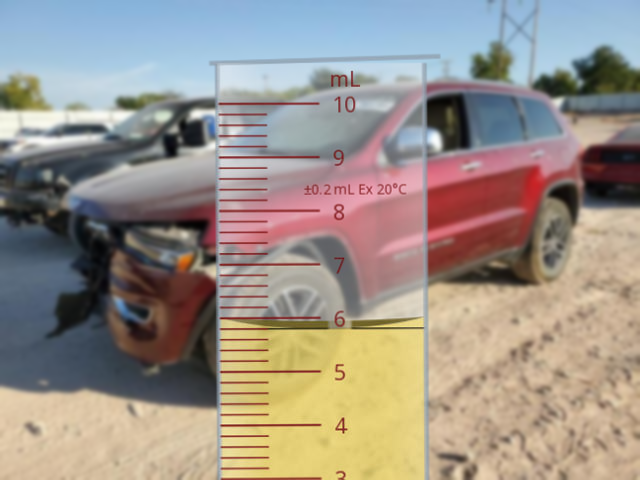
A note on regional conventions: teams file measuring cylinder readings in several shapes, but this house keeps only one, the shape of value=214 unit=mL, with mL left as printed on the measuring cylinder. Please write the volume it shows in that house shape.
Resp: value=5.8 unit=mL
